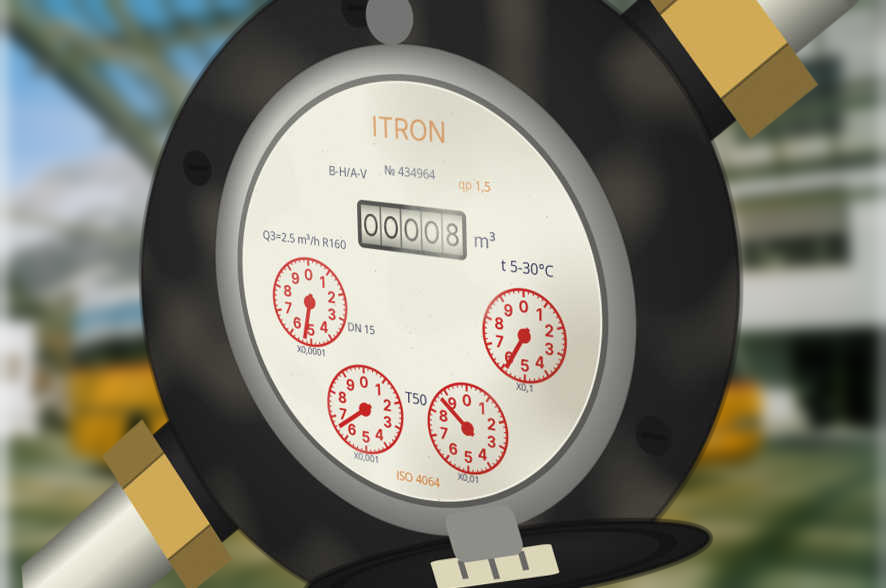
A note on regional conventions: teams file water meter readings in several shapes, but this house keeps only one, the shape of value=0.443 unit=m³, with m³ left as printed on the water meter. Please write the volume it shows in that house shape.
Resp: value=8.5865 unit=m³
